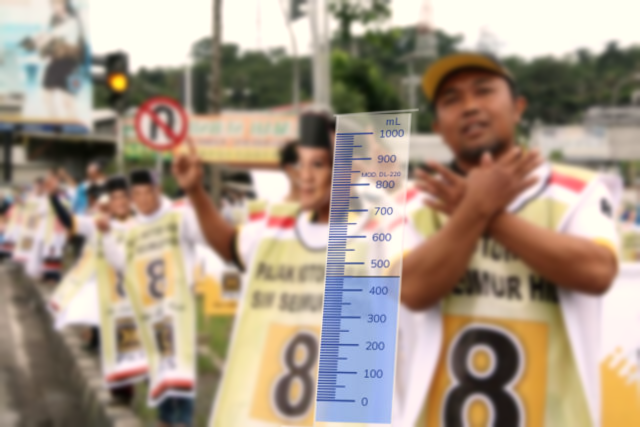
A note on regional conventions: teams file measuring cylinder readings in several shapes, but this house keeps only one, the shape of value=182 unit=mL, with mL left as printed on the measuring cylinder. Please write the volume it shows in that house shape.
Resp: value=450 unit=mL
